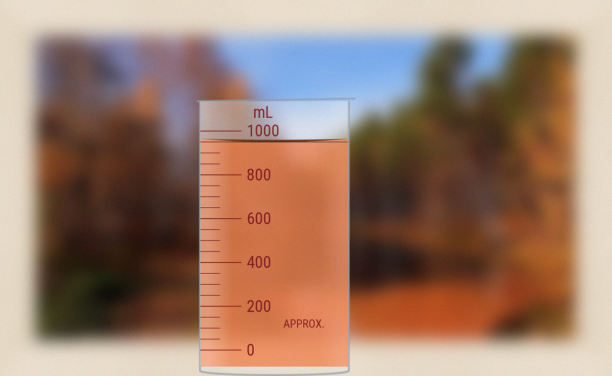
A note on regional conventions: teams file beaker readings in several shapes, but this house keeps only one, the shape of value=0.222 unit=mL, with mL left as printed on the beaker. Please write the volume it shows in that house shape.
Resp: value=950 unit=mL
